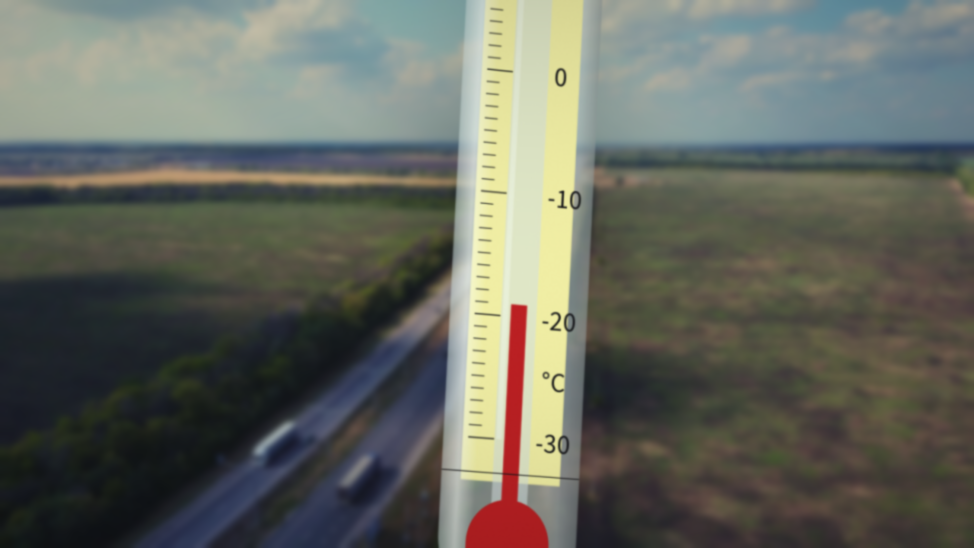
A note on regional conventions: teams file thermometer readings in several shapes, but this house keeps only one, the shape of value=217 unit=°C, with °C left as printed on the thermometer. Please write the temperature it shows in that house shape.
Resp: value=-19 unit=°C
